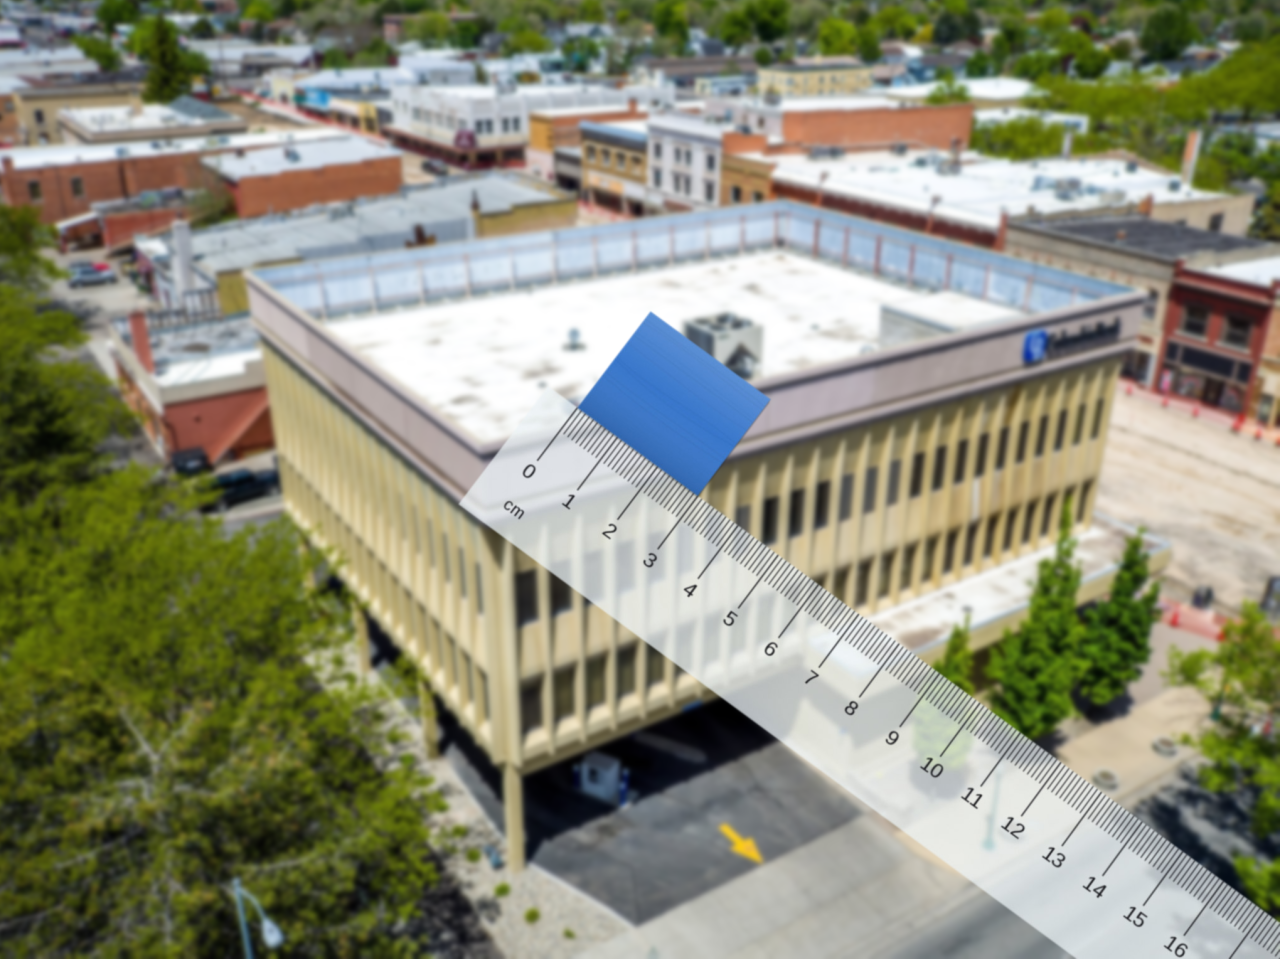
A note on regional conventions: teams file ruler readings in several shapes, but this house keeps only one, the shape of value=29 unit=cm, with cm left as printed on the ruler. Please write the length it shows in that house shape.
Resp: value=3 unit=cm
